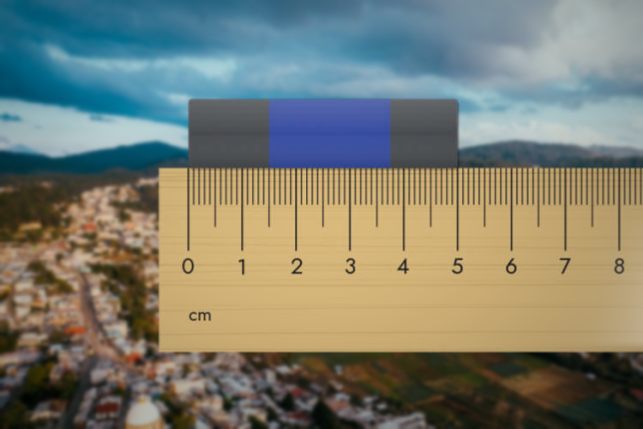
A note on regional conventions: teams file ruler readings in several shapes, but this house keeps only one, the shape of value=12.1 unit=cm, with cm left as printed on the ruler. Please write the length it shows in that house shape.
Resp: value=5 unit=cm
